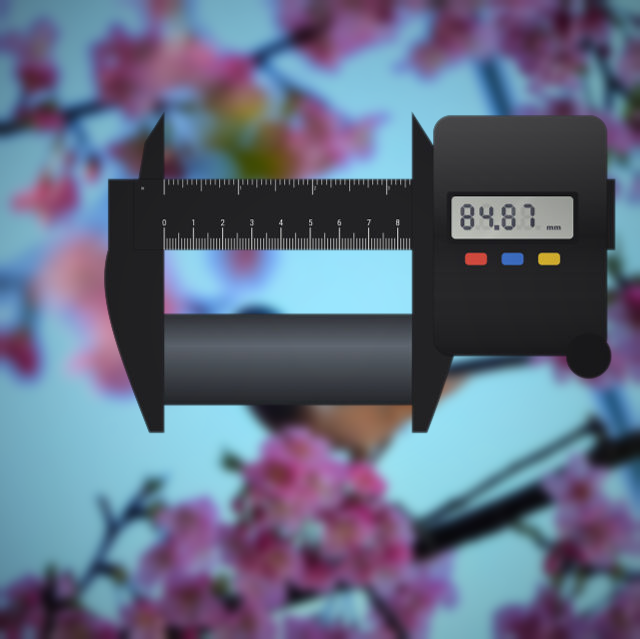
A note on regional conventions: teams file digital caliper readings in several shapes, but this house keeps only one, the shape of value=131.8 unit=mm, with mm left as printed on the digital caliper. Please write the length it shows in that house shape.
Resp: value=84.87 unit=mm
